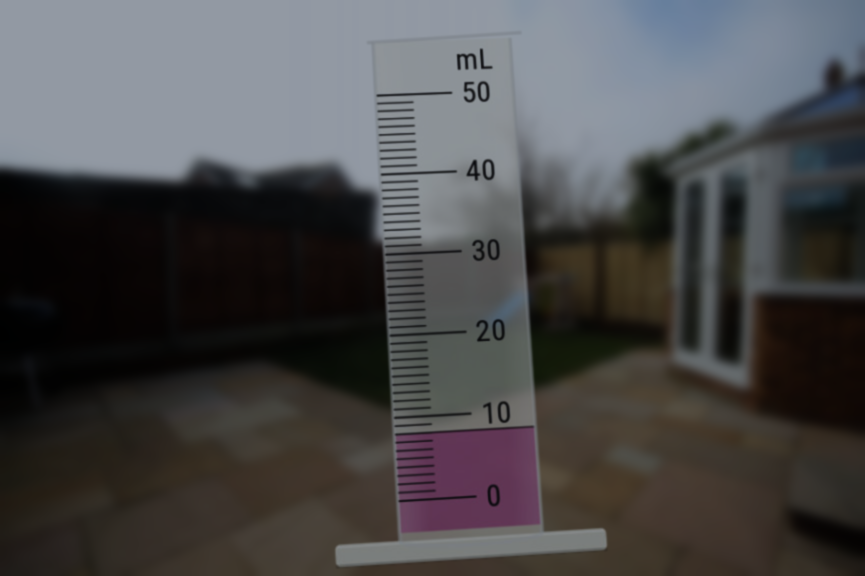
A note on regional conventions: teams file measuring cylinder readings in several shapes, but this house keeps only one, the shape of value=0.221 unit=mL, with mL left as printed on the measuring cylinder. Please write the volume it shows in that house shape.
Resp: value=8 unit=mL
